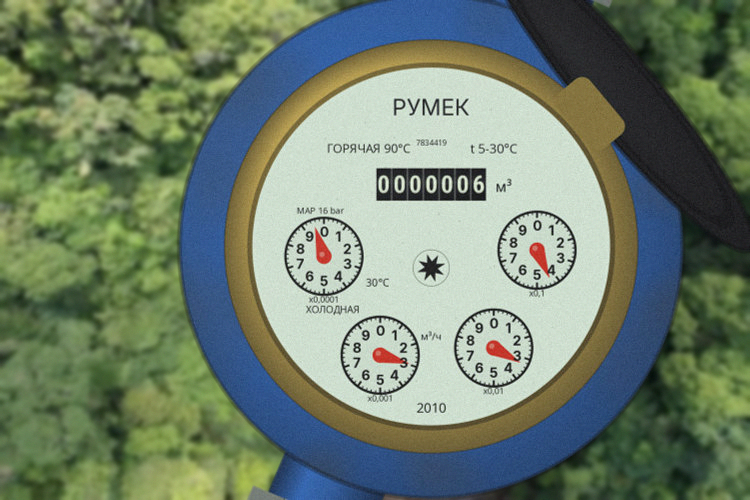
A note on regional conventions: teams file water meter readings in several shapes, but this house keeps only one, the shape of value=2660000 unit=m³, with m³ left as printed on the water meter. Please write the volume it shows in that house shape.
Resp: value=6.4329 unit=m³
